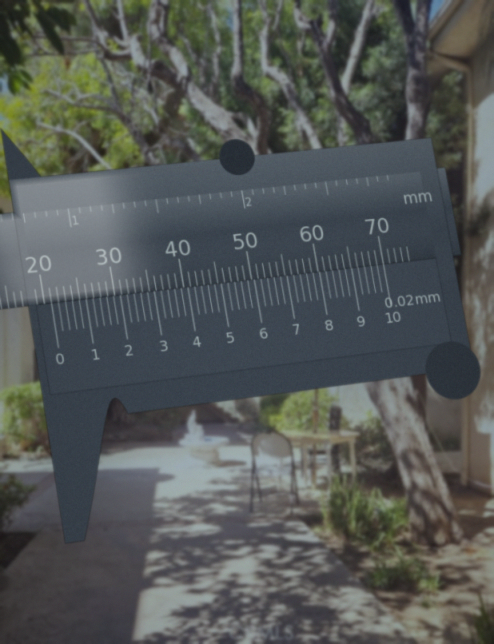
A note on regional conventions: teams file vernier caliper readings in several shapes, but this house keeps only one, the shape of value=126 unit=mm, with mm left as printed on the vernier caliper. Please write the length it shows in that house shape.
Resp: value=21.0 unit=mm
